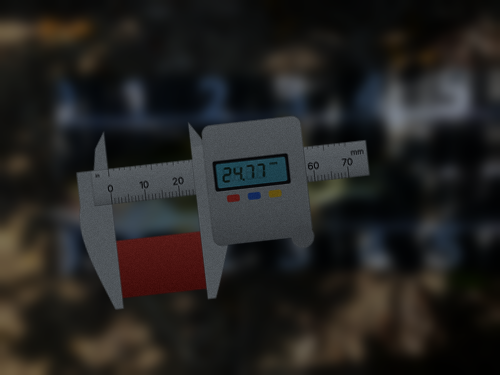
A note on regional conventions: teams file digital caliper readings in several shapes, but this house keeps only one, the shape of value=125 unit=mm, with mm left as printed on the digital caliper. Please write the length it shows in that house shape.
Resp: value=24.77 unit=mm
